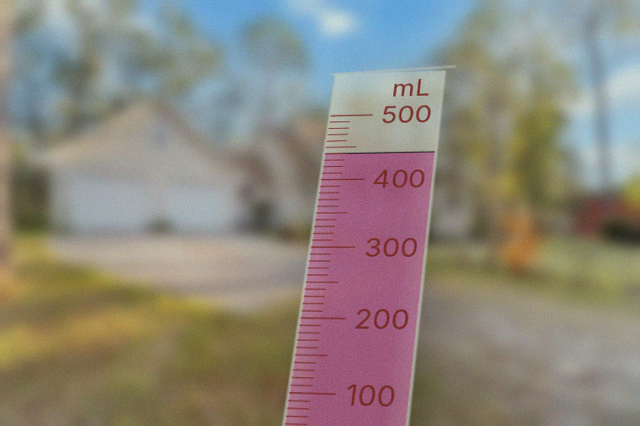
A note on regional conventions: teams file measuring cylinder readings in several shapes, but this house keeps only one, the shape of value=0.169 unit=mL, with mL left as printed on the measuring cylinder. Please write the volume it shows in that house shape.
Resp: value=440 unit=mL
